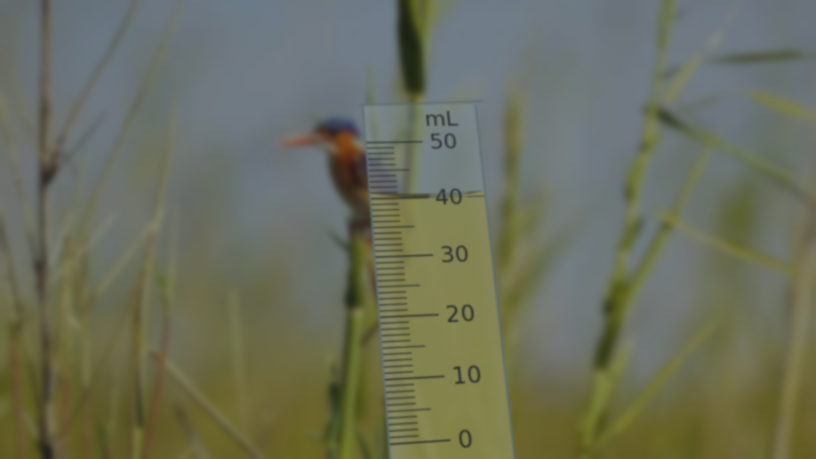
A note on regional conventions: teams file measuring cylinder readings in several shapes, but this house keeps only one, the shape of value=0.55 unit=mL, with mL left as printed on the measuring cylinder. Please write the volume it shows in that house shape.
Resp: value=40 unit=mL
